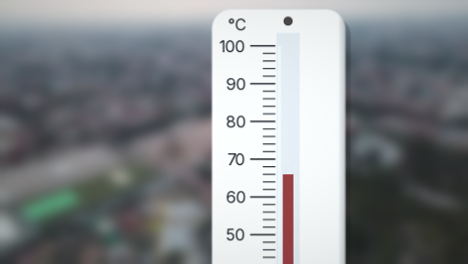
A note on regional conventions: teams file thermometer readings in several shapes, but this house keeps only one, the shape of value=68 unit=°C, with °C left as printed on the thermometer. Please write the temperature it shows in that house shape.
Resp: value=66 unit=°C
